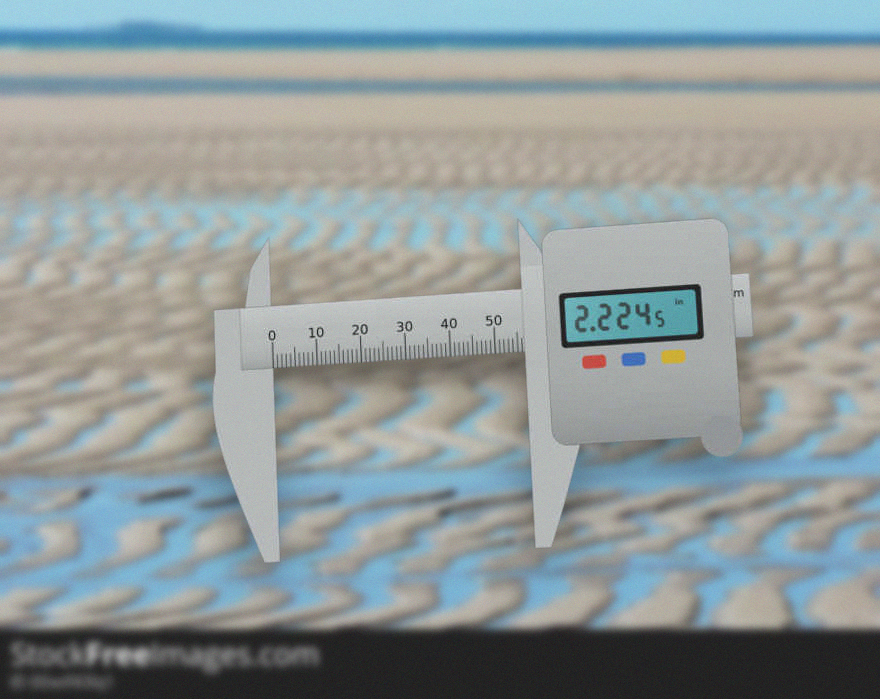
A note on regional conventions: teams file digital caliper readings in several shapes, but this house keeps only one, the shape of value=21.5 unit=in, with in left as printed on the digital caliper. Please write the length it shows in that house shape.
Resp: value=2.2245 unit=in
